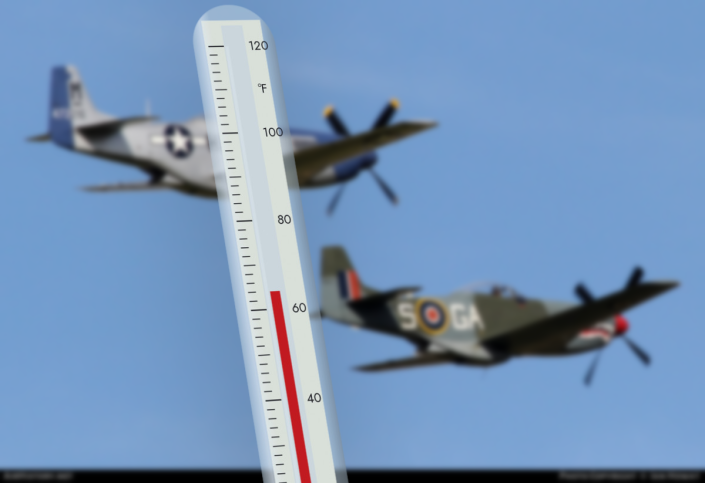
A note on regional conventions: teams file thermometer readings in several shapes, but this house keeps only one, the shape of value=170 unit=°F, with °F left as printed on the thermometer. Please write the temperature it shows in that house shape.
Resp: value=64 unit=°F
